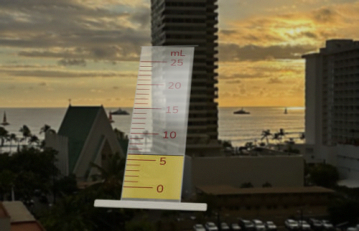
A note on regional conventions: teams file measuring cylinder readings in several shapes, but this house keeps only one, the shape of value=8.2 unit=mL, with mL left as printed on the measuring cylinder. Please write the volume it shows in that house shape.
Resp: value=6 unit=mL
